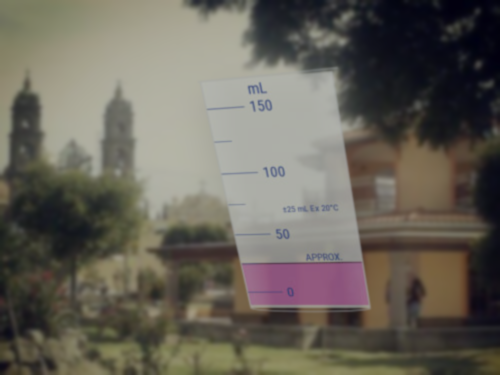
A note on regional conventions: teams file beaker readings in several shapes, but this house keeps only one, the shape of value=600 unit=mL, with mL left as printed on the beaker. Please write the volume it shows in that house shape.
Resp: value=25 unit=mL
